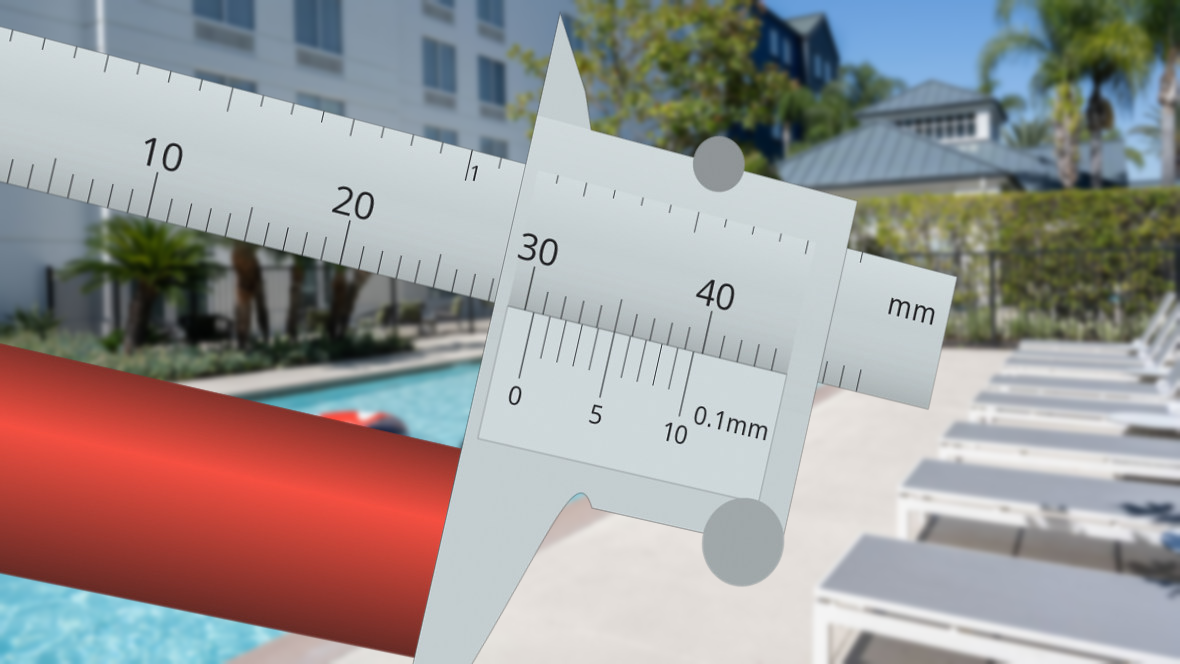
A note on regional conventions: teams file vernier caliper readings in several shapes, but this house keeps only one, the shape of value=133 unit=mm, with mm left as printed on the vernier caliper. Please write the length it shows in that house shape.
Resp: value=30.5 unit=mm
